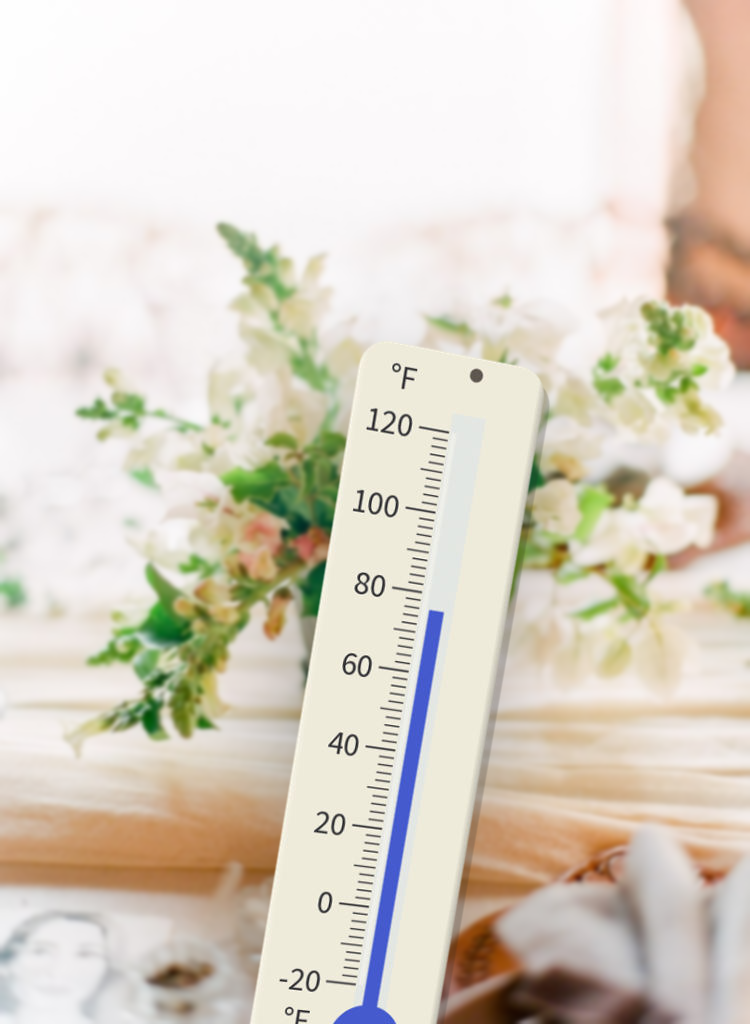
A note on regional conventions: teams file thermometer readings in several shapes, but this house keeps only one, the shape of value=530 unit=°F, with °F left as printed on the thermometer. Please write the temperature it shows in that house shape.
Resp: value=76 unit=°F
